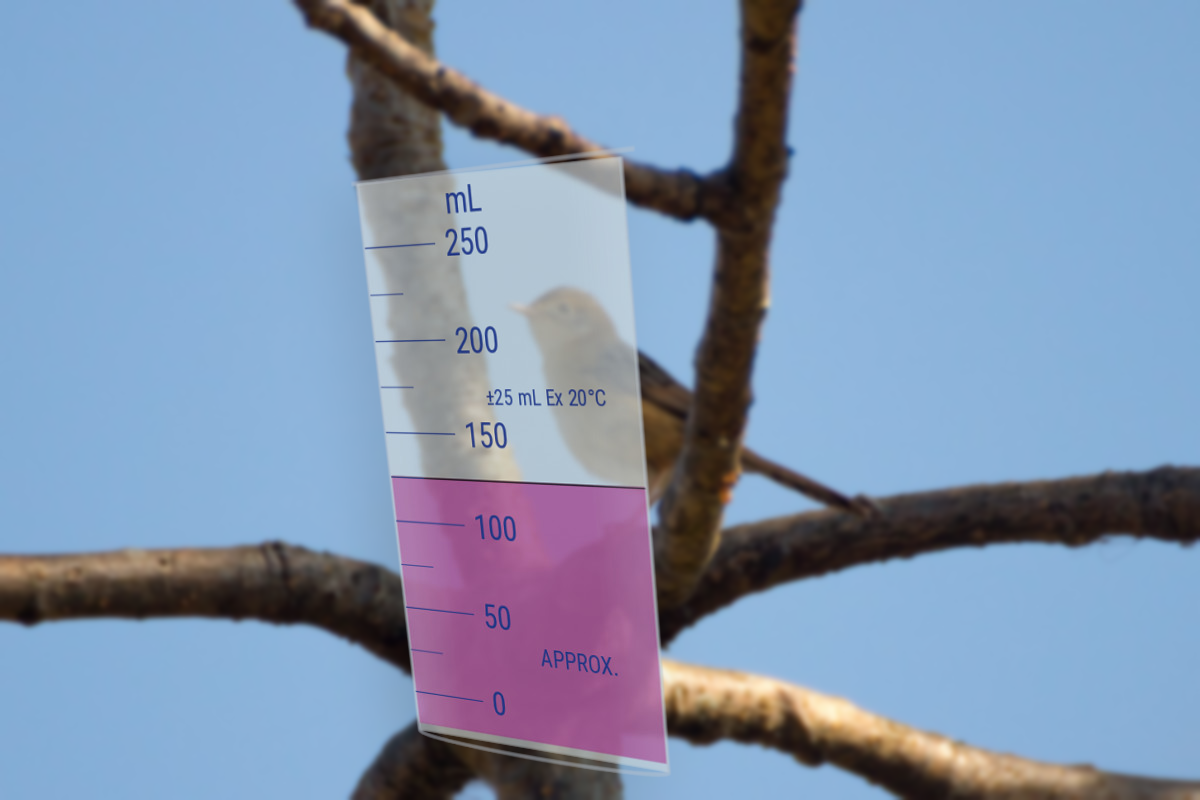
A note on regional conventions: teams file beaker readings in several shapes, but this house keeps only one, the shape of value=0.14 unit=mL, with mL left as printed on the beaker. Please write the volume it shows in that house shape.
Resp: value=125 unit=mL
